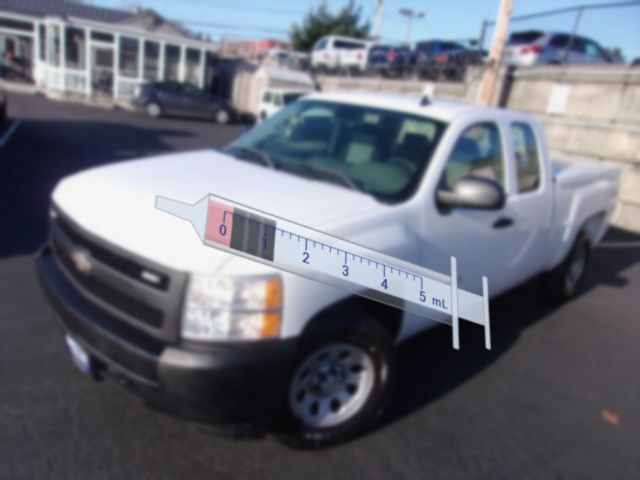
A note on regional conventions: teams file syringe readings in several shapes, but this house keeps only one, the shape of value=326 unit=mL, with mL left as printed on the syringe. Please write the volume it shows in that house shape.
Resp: value=0.2 unit=mL
